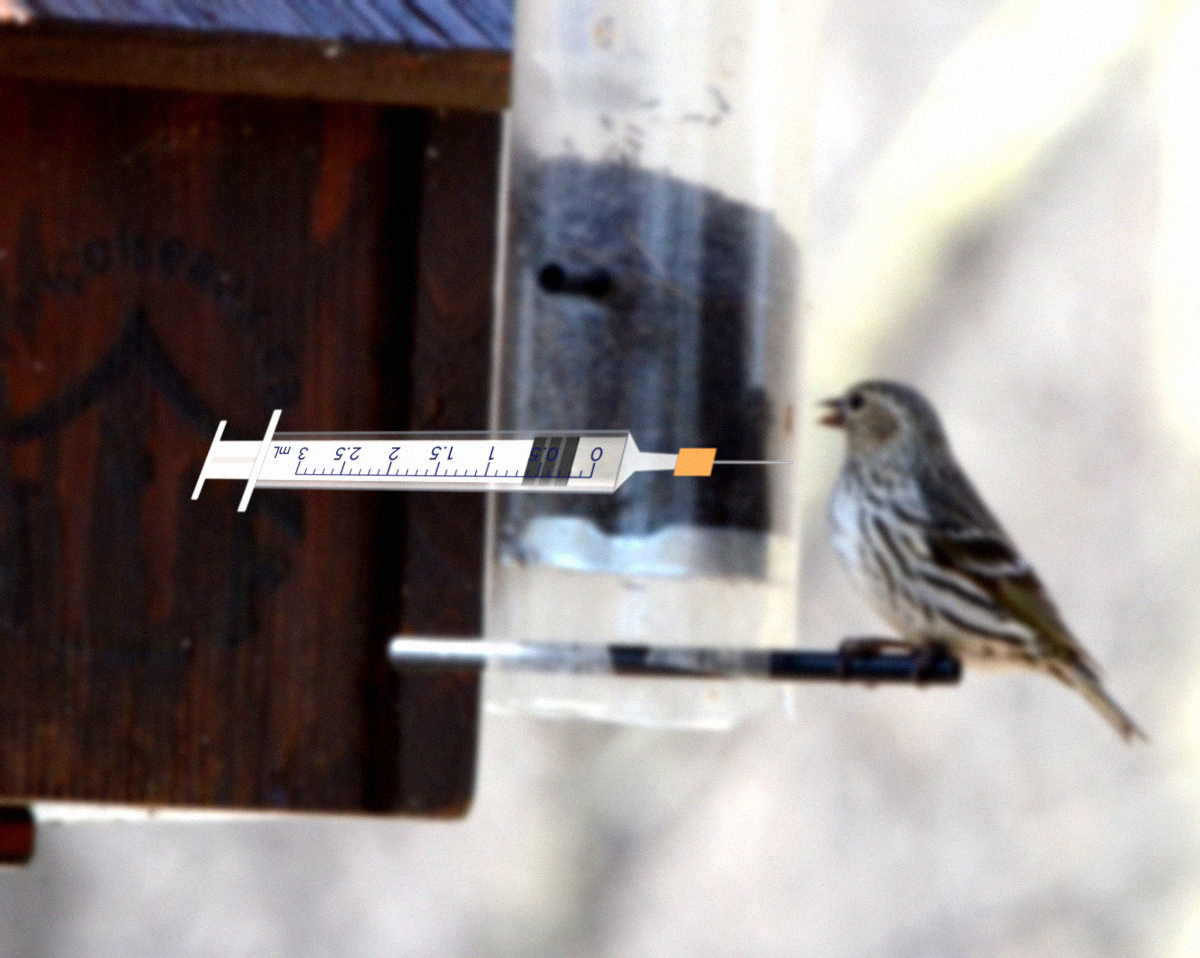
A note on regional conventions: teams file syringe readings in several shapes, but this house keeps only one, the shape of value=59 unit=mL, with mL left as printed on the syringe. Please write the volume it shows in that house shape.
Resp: value=0.2 unit=mL
